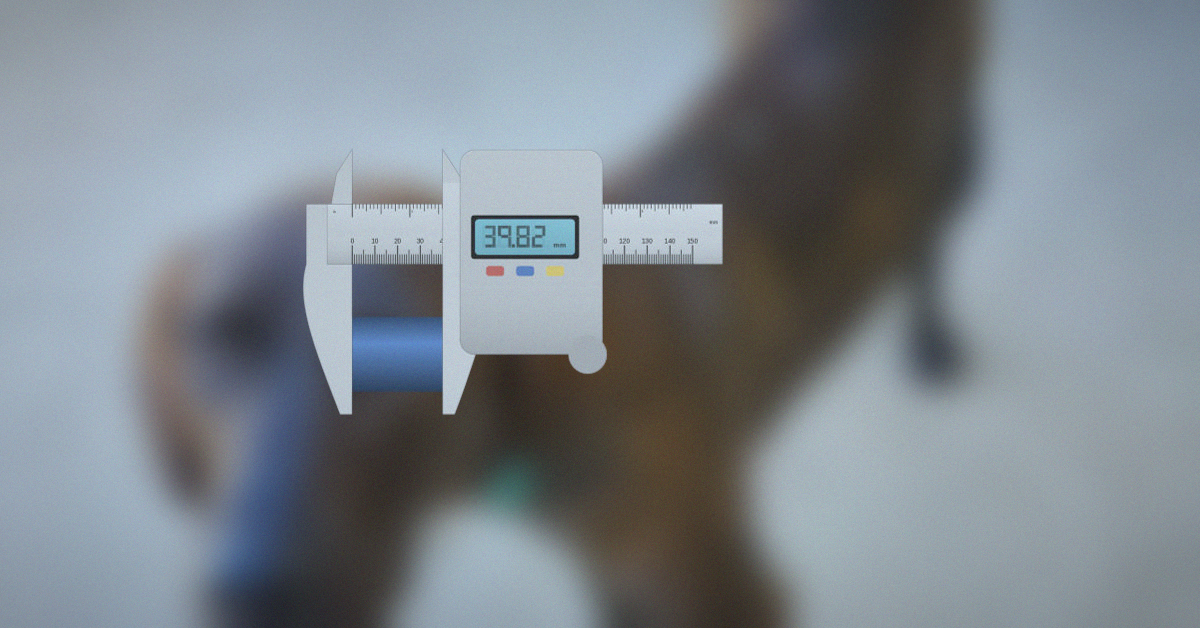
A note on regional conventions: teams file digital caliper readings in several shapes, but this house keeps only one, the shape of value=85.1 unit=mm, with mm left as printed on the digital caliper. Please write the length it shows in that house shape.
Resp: value=39.82 unit=mm
